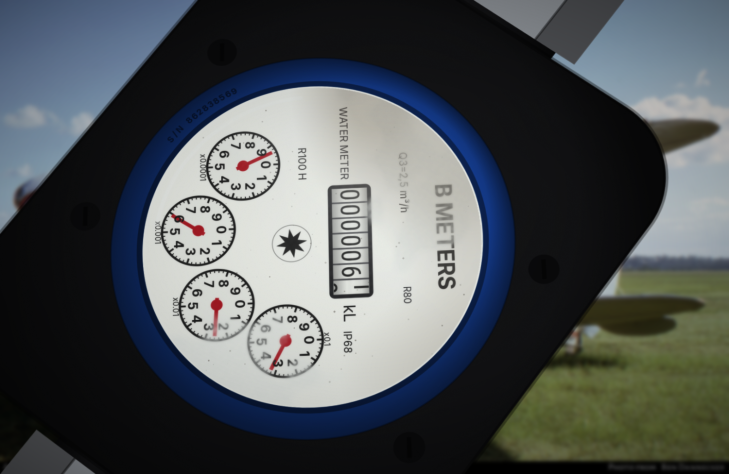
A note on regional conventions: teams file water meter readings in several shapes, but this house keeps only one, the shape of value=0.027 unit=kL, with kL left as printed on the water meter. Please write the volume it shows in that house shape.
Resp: value=61.3259 unit=kL
